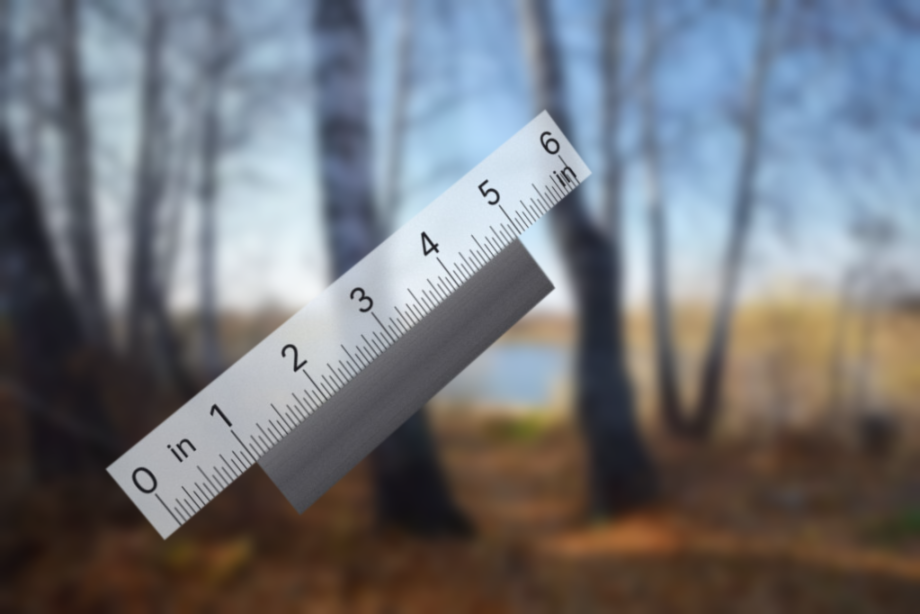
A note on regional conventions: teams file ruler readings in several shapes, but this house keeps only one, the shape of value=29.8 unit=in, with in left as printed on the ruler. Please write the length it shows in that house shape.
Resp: value=3.9375 unit=in
